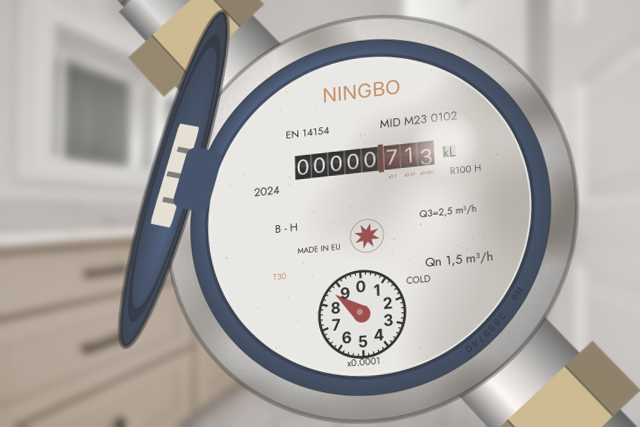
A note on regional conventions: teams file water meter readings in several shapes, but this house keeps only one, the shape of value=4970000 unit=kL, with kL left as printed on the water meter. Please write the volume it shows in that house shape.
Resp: value=0.7128 unit=kL
